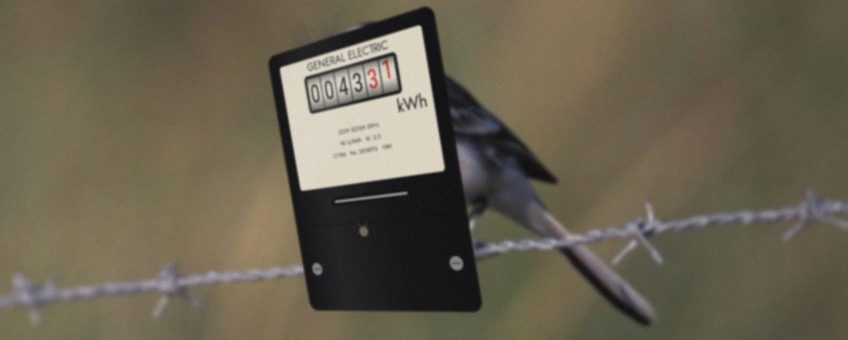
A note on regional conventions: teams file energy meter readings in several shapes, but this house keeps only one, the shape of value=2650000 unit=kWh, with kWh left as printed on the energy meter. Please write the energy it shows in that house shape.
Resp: value=43.31 unit=kWh
